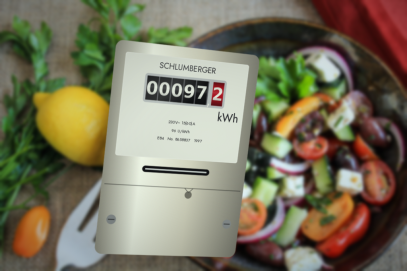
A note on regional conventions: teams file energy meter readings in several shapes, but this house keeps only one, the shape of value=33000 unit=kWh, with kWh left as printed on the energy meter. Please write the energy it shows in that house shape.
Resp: value=97.2 unit=kWh
